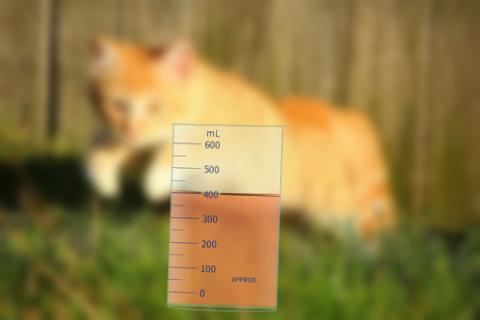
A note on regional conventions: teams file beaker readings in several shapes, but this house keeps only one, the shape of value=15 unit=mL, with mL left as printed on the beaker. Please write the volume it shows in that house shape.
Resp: value=400 unit=mL
